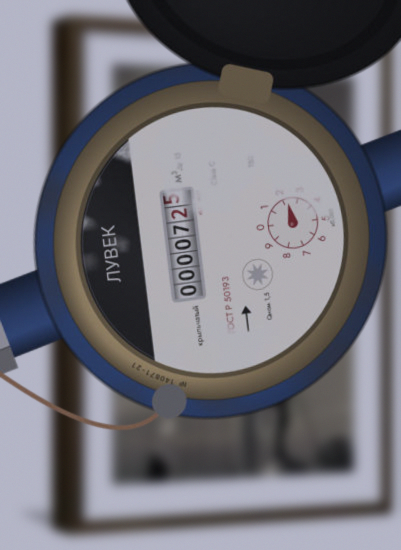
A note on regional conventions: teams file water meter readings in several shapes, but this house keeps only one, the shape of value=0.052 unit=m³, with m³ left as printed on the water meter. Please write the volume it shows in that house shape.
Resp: value=7.252 unit=m³
